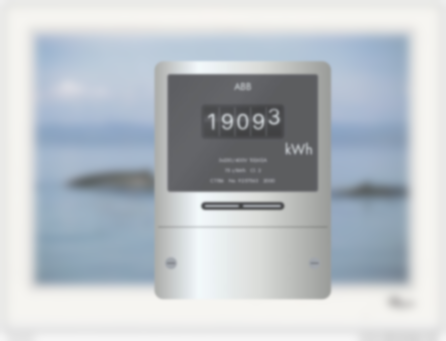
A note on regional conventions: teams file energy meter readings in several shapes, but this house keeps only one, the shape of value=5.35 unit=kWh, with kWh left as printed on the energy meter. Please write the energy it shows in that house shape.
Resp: value=19093 unit=kWh
